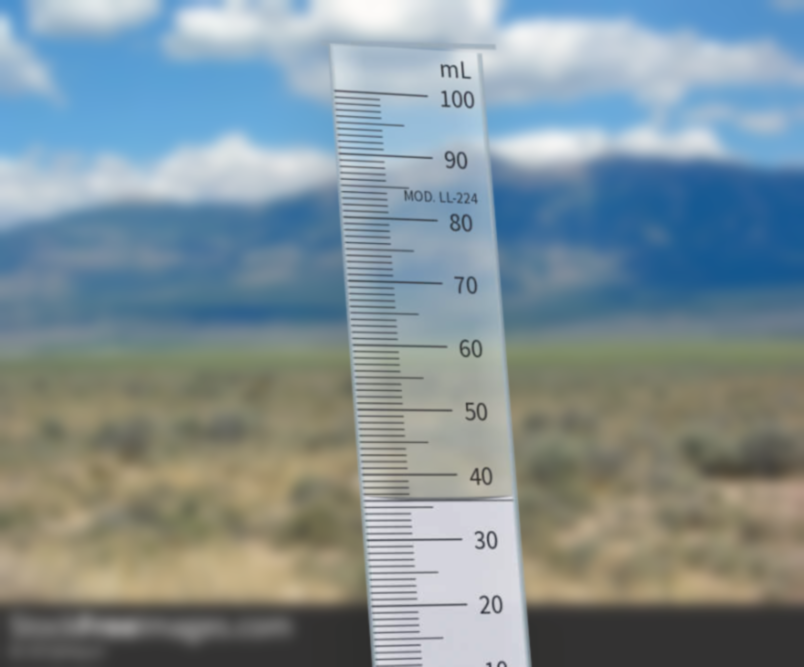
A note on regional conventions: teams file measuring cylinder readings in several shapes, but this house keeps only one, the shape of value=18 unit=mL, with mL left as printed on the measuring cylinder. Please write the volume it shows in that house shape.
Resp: value=36 unit=mL
